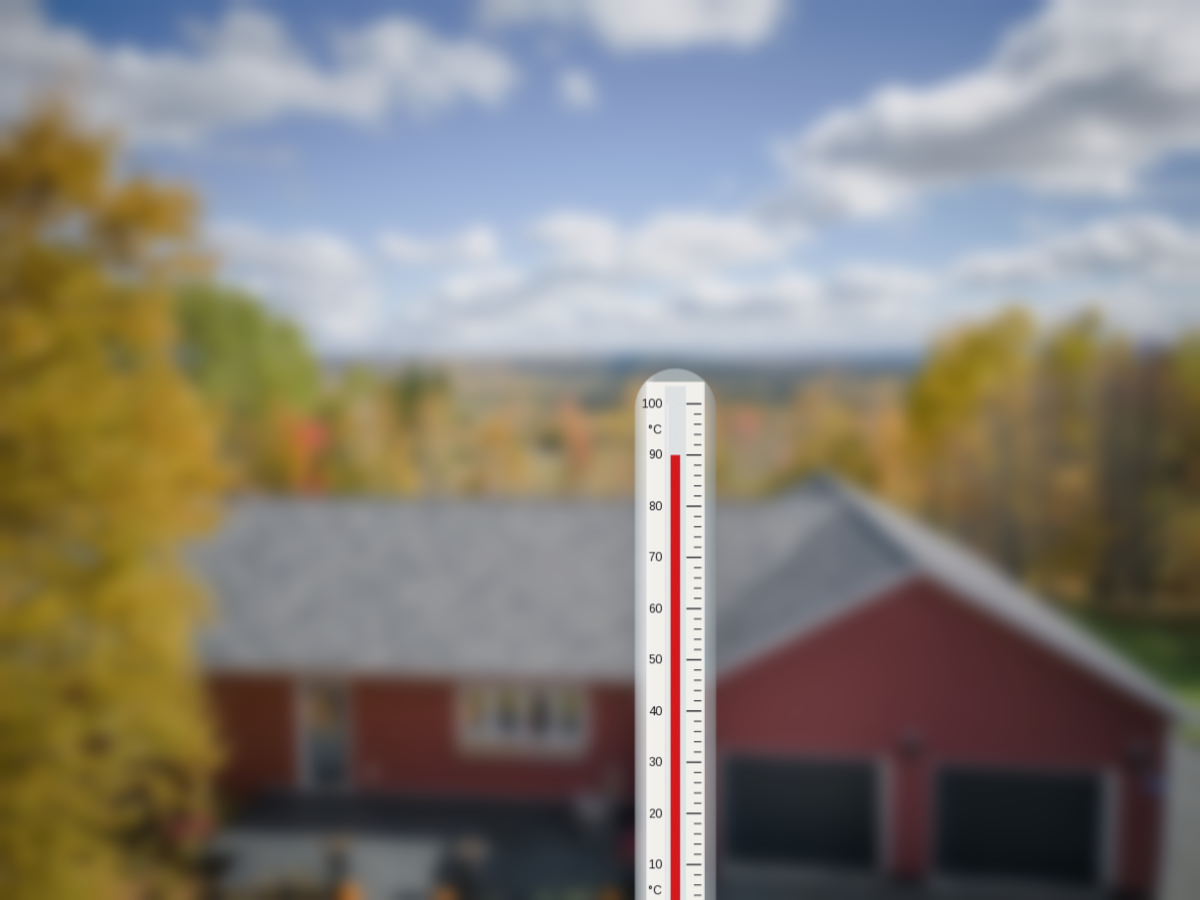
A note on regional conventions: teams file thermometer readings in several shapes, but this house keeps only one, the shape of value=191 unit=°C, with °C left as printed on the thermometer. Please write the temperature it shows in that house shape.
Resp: value=90 unit=°C
